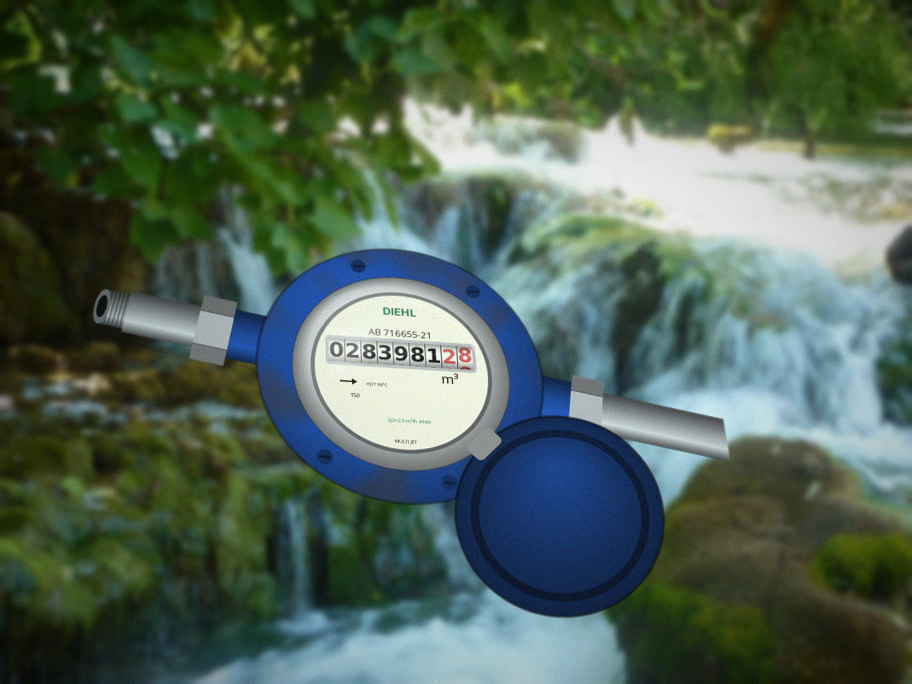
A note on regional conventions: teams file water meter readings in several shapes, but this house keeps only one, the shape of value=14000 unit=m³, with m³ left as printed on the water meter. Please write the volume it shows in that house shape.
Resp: value=283981.28 unit=m³
